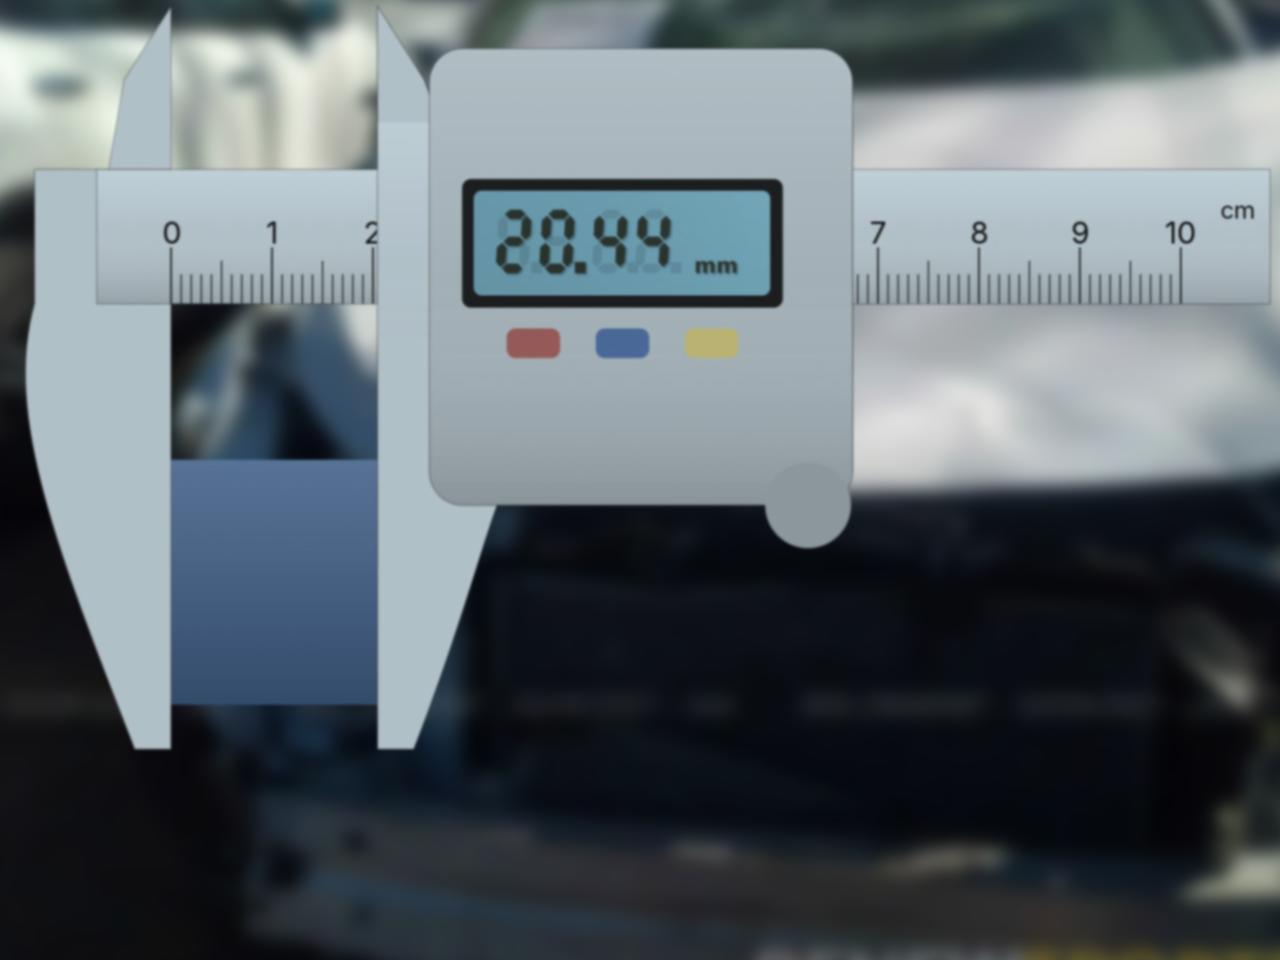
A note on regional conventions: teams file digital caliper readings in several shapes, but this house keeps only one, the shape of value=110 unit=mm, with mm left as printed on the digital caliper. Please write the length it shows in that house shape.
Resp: value=20.44 unit=mm
